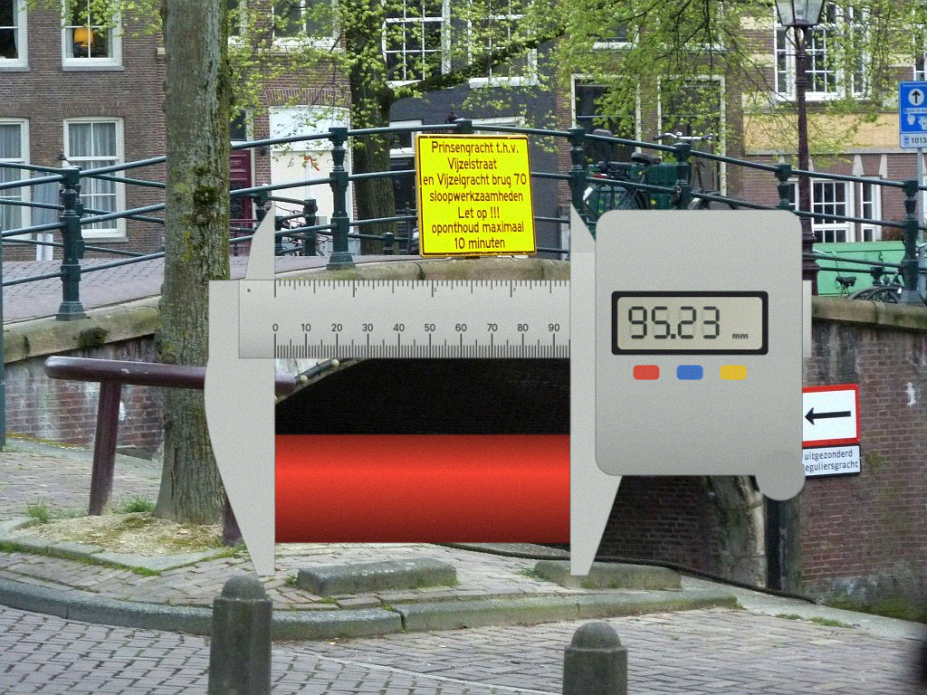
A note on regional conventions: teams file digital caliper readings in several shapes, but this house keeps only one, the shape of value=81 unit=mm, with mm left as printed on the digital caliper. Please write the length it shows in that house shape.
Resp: value=95.23 unit=mm
